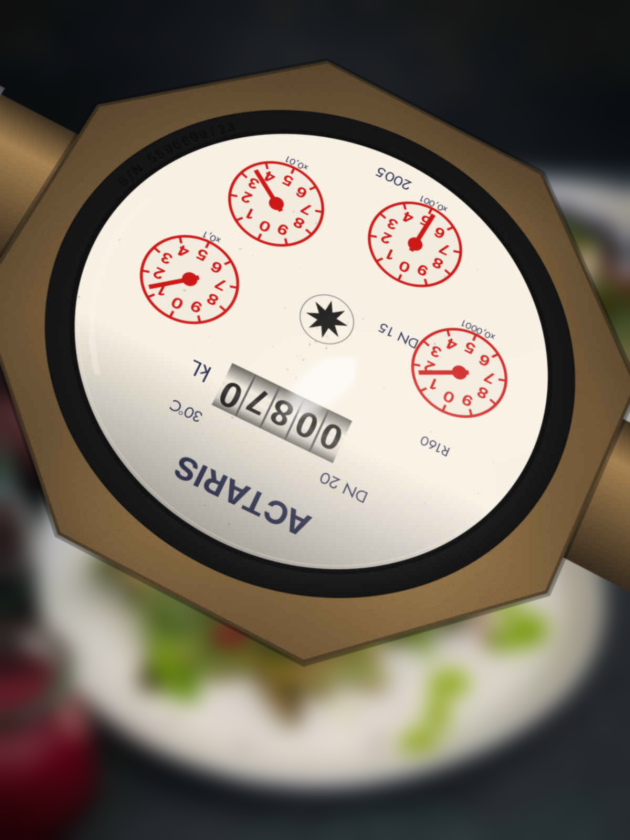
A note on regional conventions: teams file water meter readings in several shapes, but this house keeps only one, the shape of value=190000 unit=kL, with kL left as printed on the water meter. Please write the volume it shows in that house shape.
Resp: value=870.1351 unit=kL
